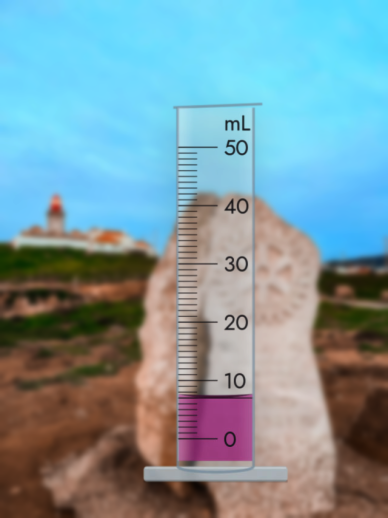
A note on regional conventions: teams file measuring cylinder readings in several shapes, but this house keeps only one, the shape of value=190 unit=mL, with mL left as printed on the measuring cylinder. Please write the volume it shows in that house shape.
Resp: value=7 unit=mL
